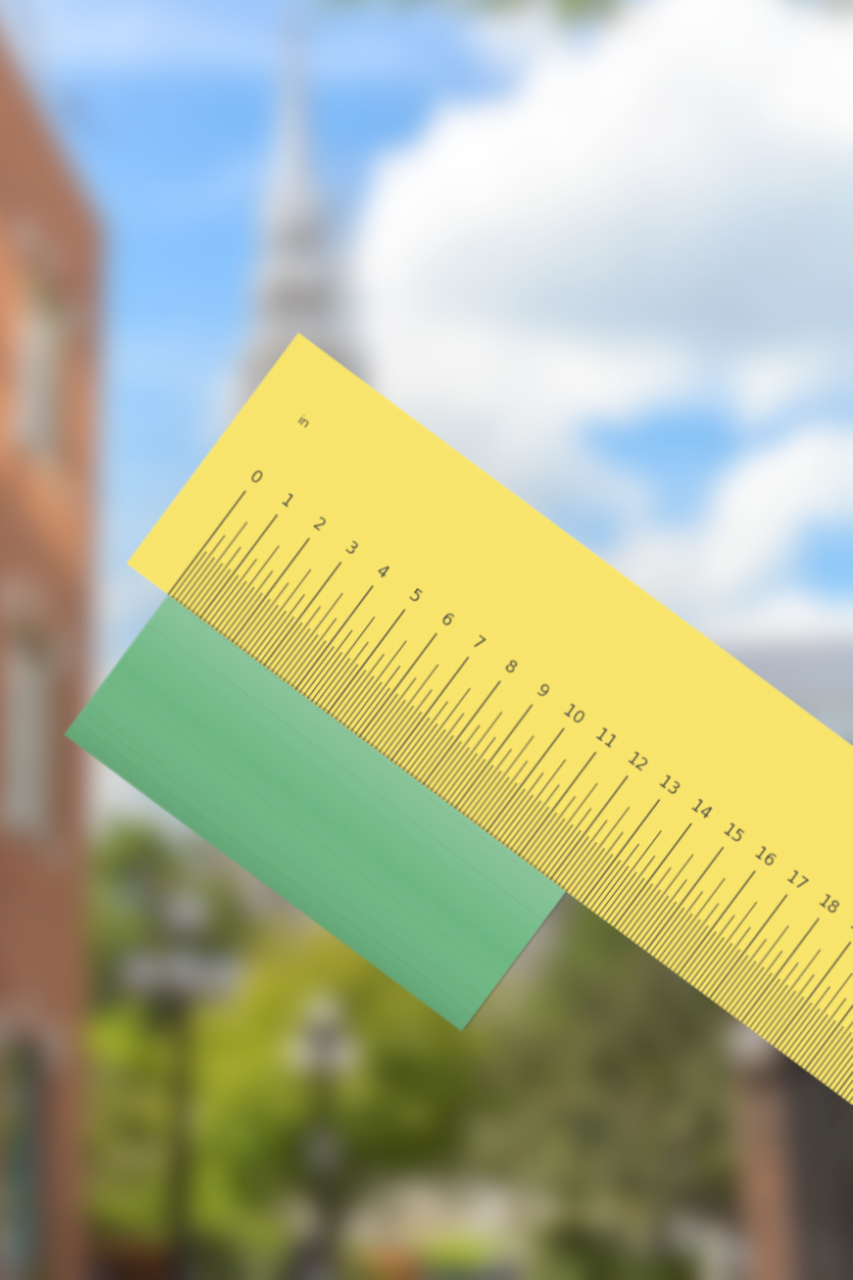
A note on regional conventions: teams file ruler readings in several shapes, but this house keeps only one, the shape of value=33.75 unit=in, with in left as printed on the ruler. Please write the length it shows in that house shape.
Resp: value=12.5 unit=in
